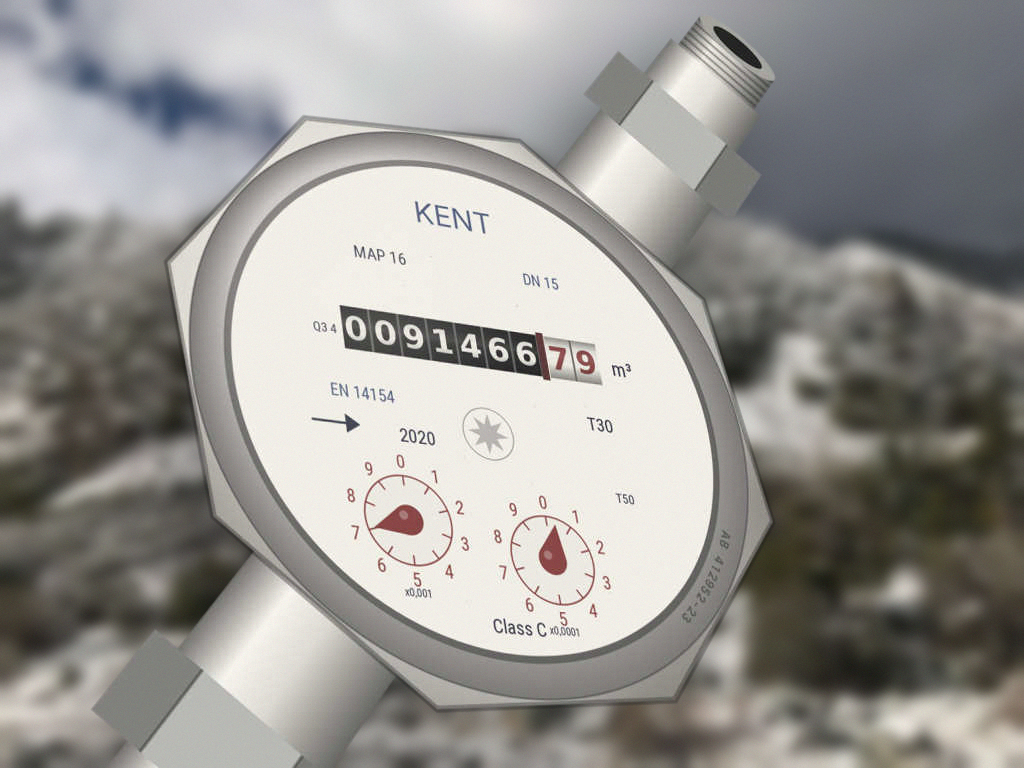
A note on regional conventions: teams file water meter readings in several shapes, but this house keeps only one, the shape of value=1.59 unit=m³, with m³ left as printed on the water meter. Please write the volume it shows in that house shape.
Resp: value=91466.7970 unit=m³
